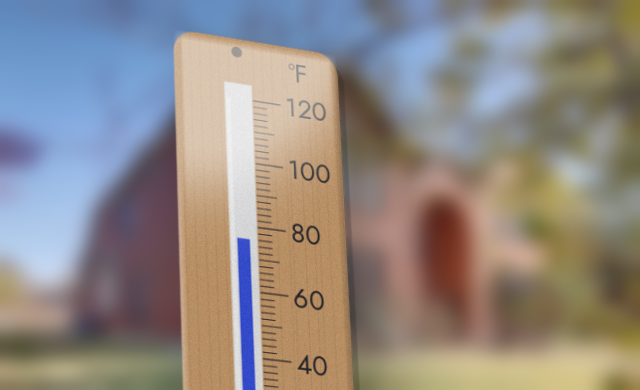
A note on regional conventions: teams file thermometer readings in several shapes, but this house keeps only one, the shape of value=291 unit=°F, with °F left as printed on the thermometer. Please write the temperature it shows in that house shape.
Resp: value=76 unit=°F
